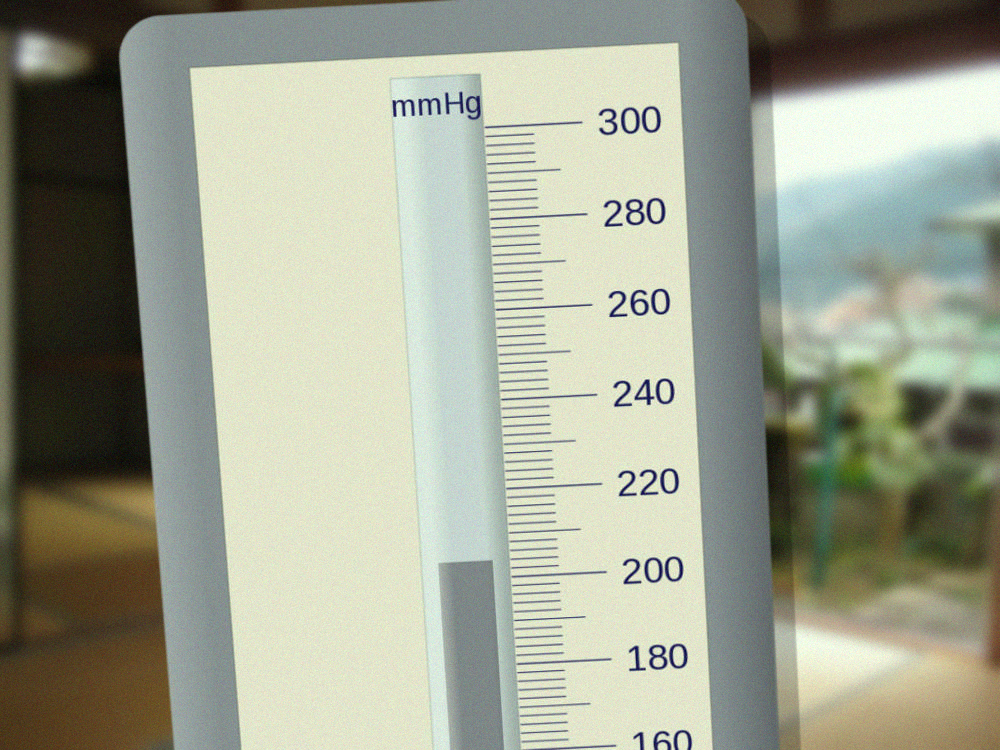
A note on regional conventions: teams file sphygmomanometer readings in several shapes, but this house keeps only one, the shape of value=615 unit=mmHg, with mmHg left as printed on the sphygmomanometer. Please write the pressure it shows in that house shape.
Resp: value=204 unit=mmHg
